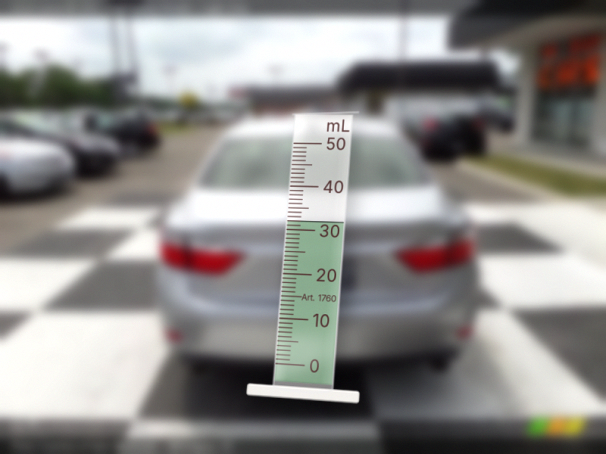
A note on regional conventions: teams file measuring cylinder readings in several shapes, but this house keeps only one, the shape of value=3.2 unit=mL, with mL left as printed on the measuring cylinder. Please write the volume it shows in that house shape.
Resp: value=32 unit=mL
